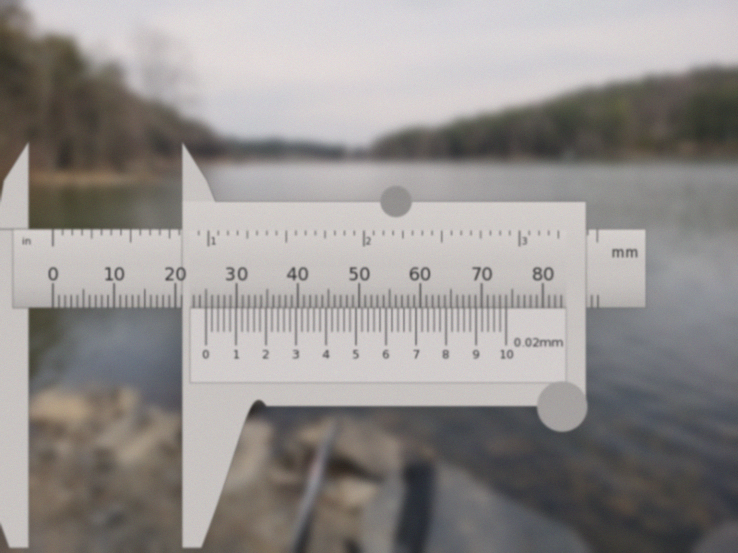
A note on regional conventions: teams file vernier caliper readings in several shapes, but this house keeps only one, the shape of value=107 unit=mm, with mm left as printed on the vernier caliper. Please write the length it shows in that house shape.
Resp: value=25.0 unit=mm
